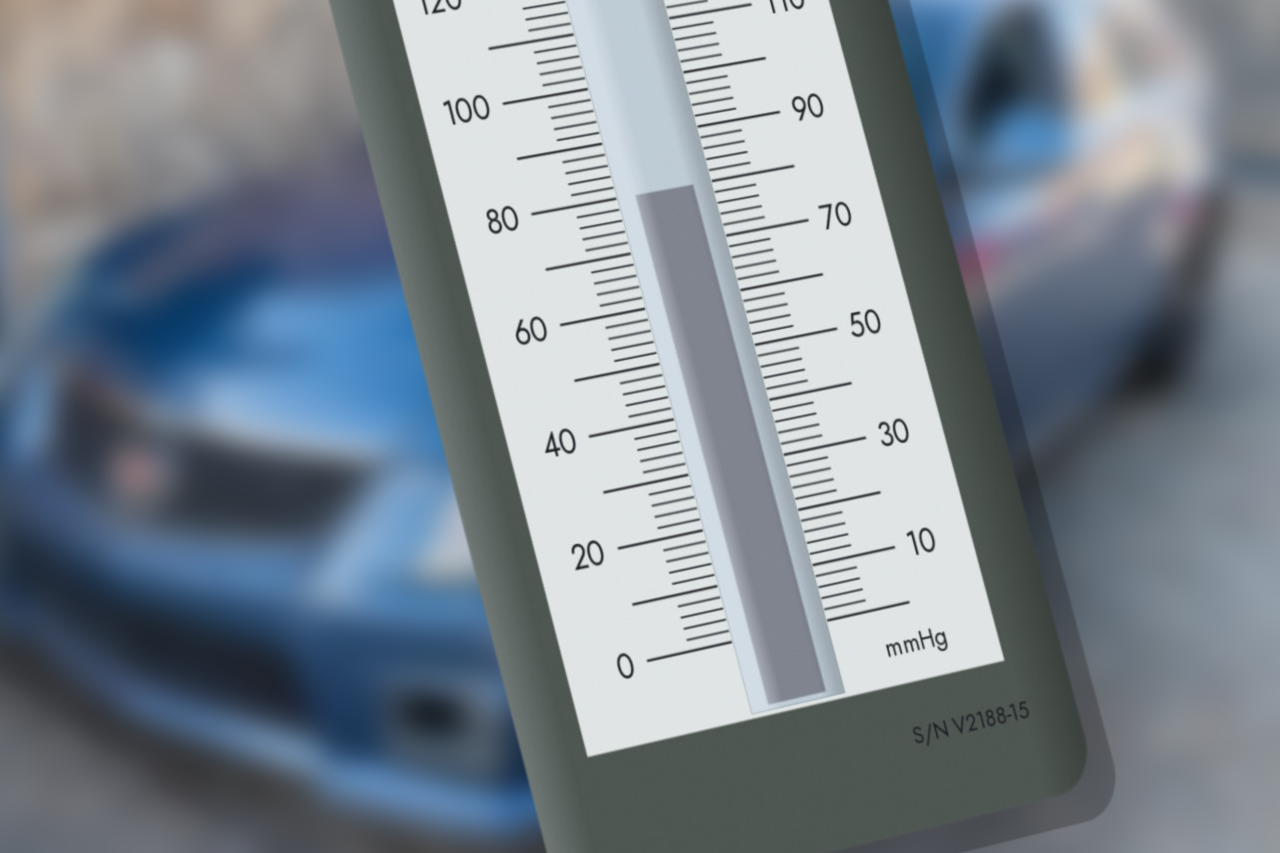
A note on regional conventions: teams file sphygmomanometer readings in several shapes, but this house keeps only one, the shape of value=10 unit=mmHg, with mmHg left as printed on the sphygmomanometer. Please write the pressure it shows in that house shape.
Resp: value=80 unit=mmHg
